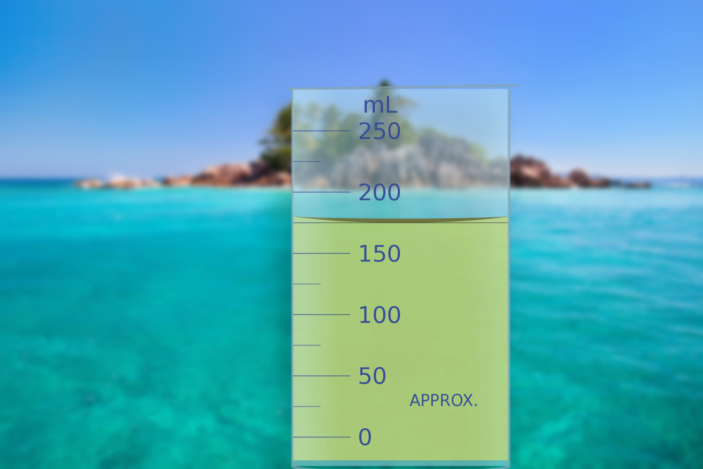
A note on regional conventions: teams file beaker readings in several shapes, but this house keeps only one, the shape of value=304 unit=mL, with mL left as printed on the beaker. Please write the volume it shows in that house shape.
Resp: value=175 unit=mL
